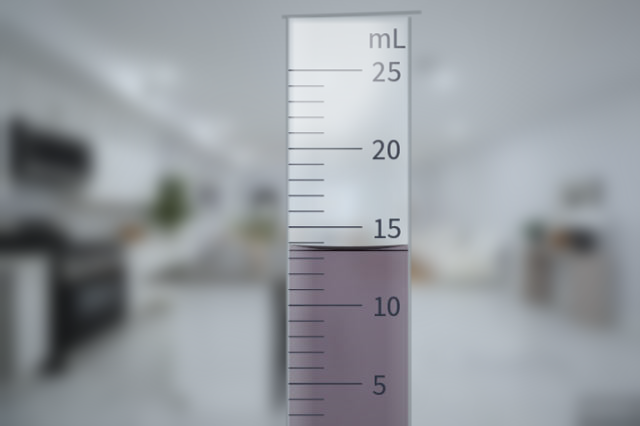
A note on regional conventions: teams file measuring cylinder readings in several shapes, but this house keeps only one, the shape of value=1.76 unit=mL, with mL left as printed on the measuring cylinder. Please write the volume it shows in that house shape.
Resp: value=13.5 unit=mL
